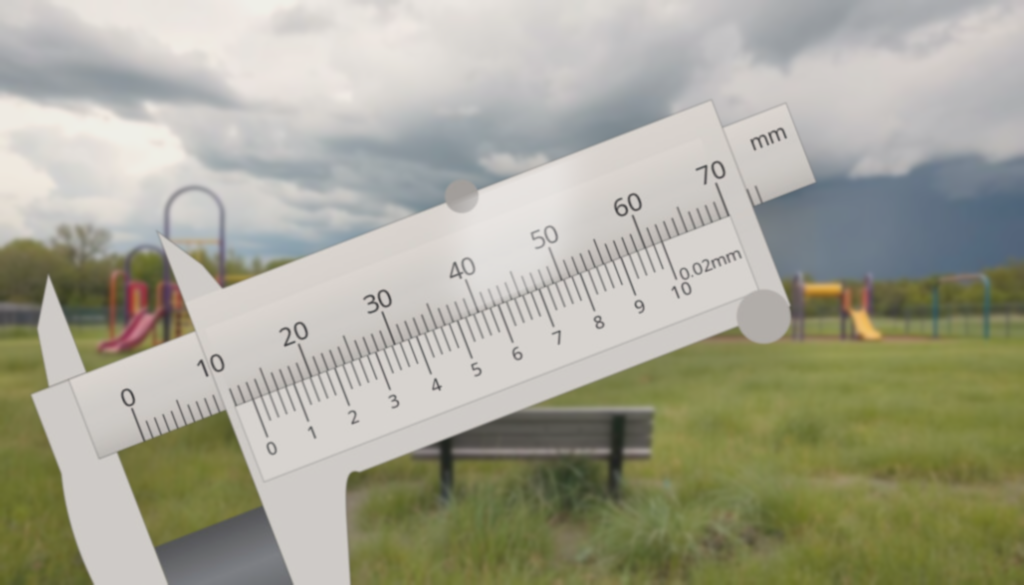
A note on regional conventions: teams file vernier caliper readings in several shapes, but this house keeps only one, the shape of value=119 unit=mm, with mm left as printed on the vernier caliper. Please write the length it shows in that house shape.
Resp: value=13.0 unit=mm
